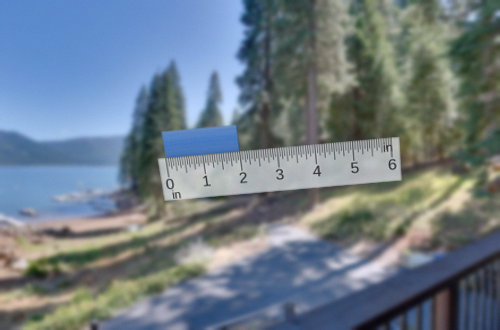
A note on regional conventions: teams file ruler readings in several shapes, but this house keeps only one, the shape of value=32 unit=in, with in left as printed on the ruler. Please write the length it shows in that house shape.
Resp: value=2 unit=in
